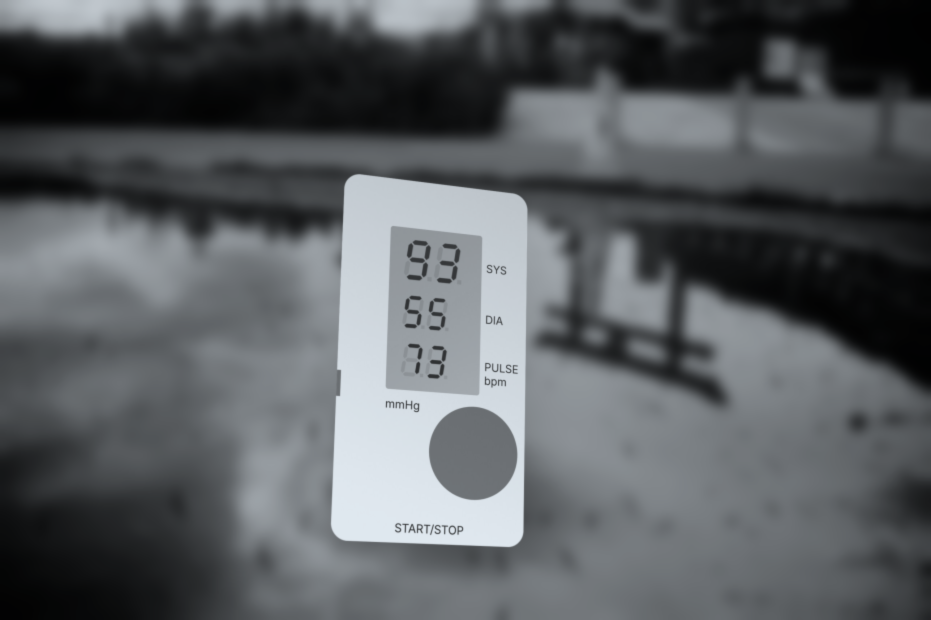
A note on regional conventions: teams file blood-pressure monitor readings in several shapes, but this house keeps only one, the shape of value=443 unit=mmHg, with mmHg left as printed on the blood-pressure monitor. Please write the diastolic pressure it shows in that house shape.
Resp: value=55 unit=mmHg
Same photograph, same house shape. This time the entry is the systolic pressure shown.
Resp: value=93 unit=mmHg
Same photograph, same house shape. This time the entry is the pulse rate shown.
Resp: value=73 unit=bpm
